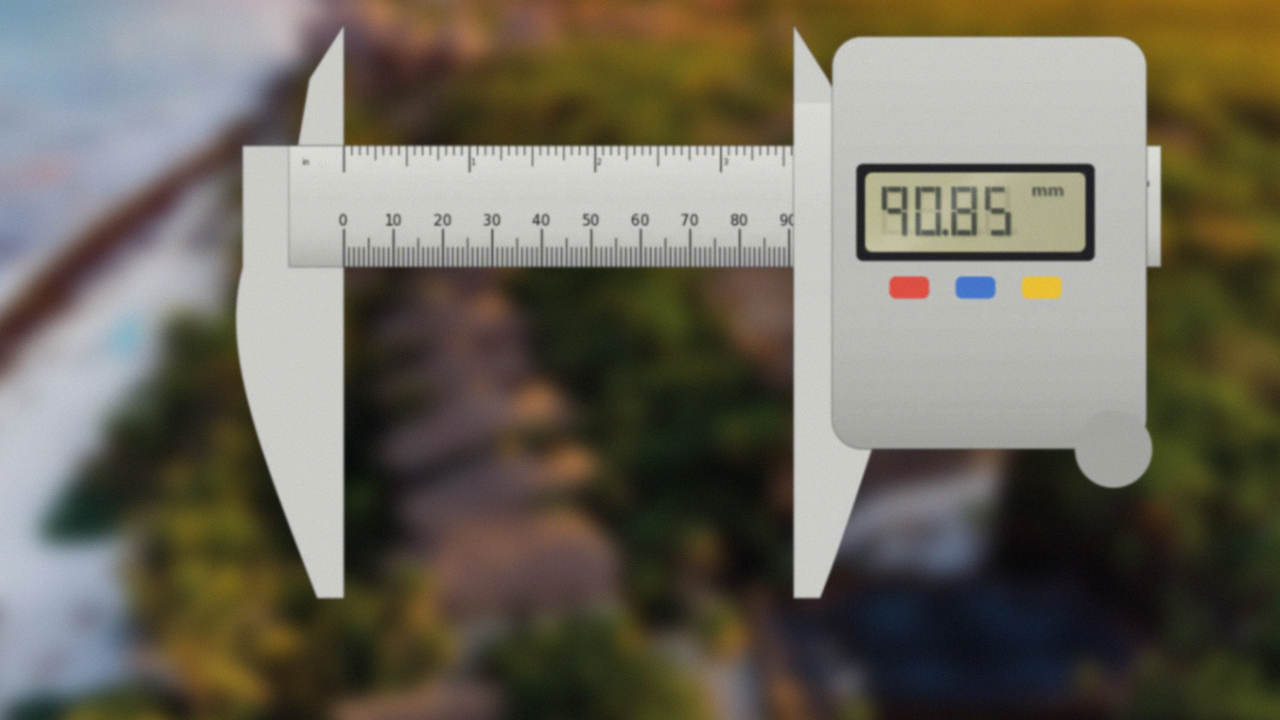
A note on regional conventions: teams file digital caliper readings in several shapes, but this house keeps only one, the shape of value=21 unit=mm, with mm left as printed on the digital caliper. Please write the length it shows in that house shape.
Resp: value=90.85 unit=mm
